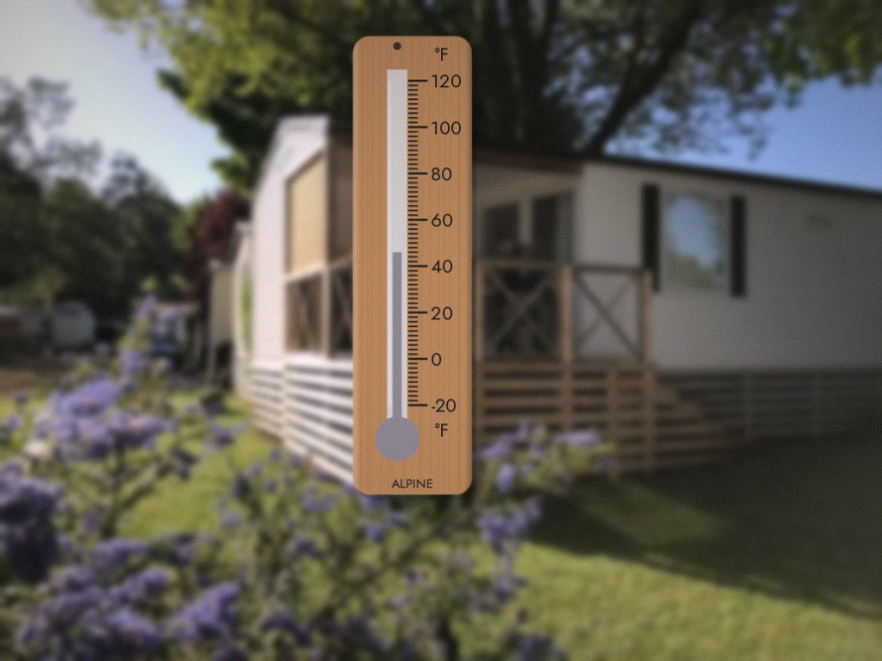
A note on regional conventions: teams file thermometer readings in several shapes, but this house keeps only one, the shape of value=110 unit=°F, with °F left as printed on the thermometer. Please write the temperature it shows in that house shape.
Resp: value=46 unit=°F
